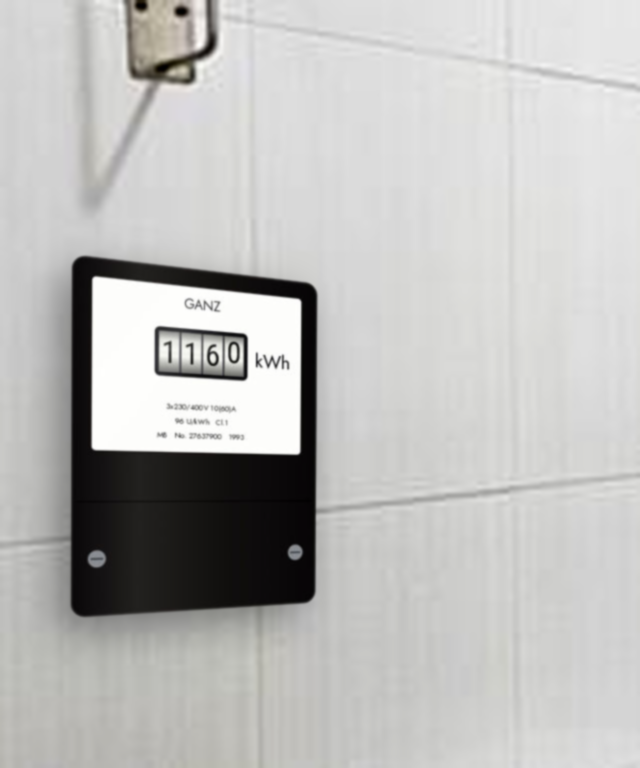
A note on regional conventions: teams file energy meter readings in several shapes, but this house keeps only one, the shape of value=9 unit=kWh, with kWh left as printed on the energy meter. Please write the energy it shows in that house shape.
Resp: value=1160 unit=kWh
